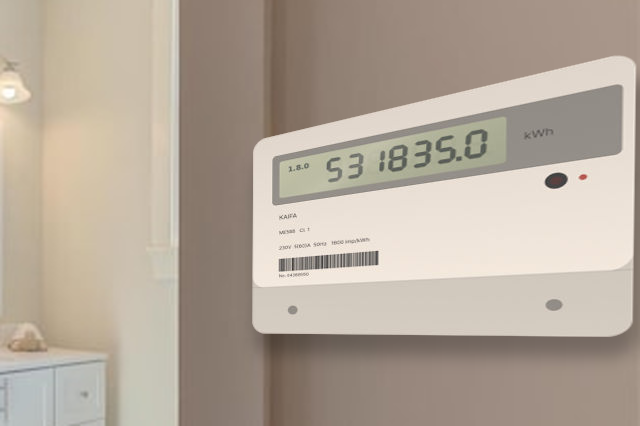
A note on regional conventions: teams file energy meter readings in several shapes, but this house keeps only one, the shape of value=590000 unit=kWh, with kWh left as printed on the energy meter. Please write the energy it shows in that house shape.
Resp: value=531835.0 unit=kWh
